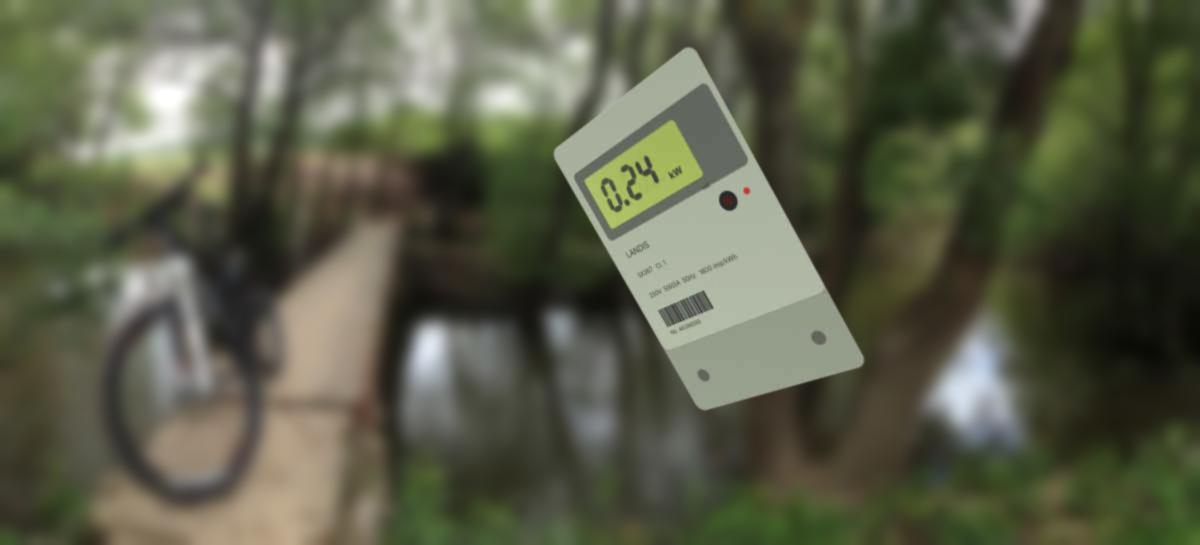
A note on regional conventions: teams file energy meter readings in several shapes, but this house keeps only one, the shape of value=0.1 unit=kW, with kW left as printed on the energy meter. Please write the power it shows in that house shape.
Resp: value=0.24 unit=kW
